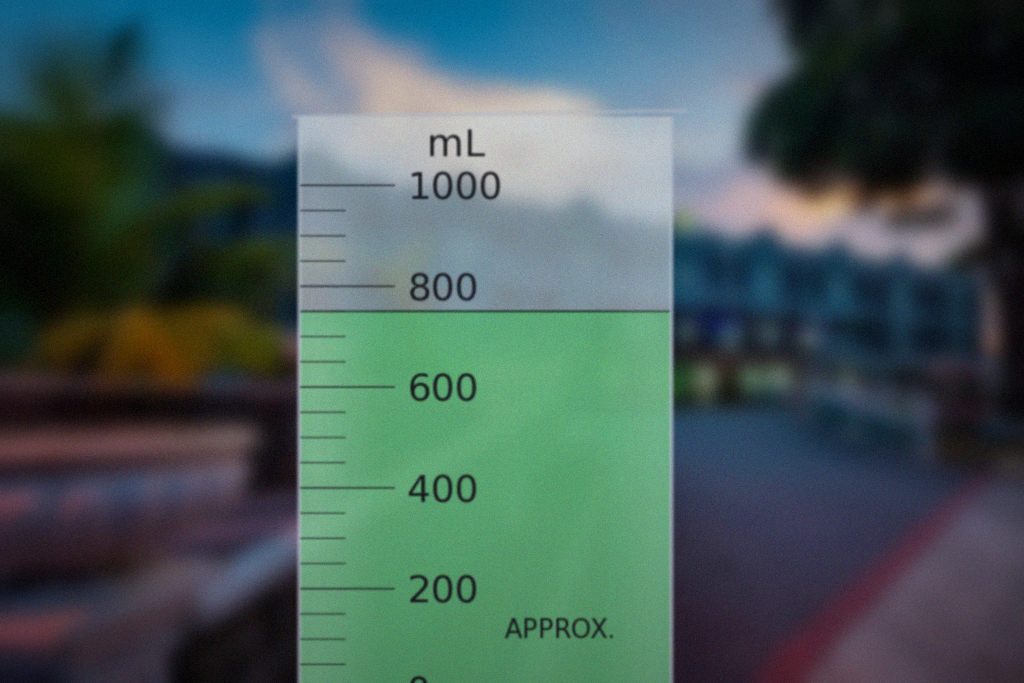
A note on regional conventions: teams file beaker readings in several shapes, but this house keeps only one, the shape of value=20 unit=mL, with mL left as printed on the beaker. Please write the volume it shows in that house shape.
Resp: value=750 unit=mL
